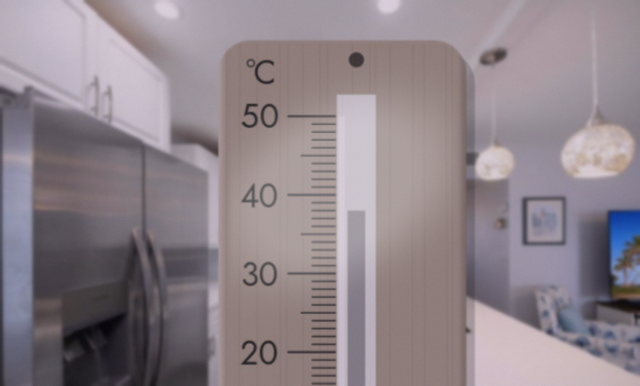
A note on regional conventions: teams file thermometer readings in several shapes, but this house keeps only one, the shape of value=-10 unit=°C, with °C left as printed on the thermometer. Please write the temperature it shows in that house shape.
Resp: value=38 unit=°C
